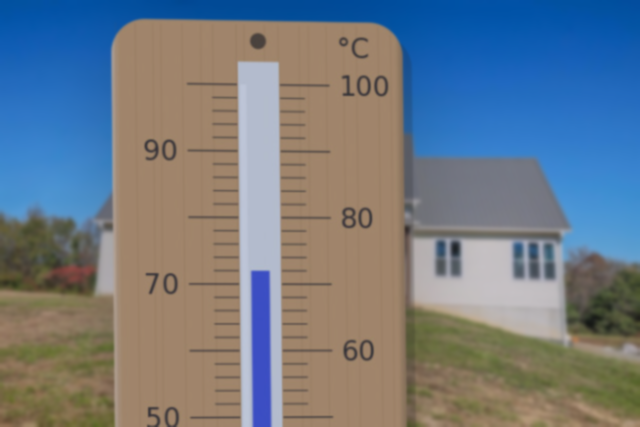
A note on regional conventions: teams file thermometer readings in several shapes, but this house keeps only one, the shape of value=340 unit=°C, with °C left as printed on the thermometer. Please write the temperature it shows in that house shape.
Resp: value=72 unit=°C
